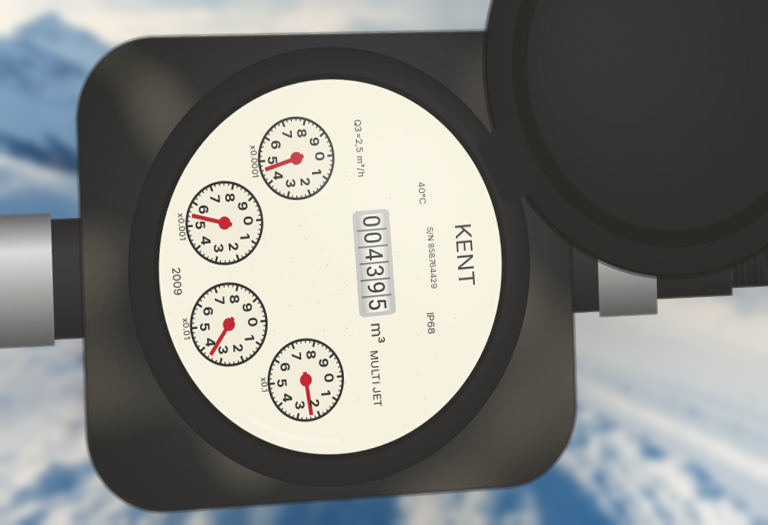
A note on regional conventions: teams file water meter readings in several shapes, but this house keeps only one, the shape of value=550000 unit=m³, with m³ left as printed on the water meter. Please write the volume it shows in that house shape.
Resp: value=4395.2354 unit=m³
